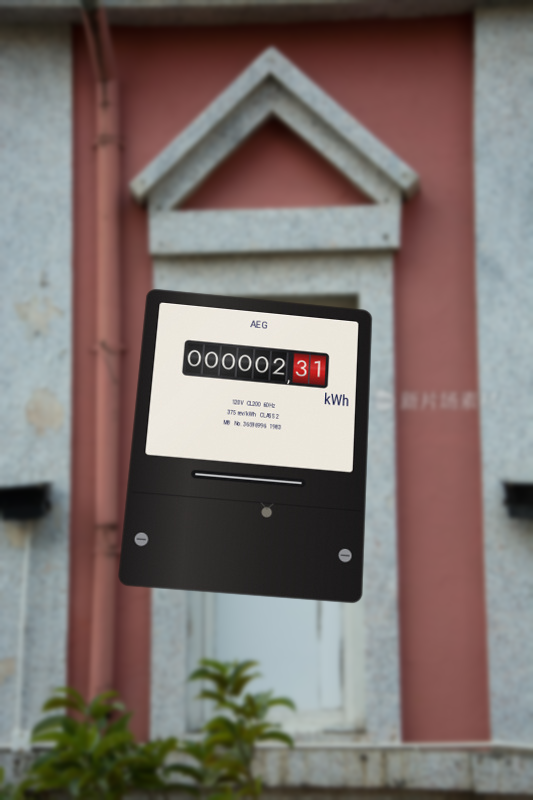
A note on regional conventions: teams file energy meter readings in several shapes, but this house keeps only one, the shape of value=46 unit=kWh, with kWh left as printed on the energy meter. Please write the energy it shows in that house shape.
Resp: value=2.31 unit=kWh
